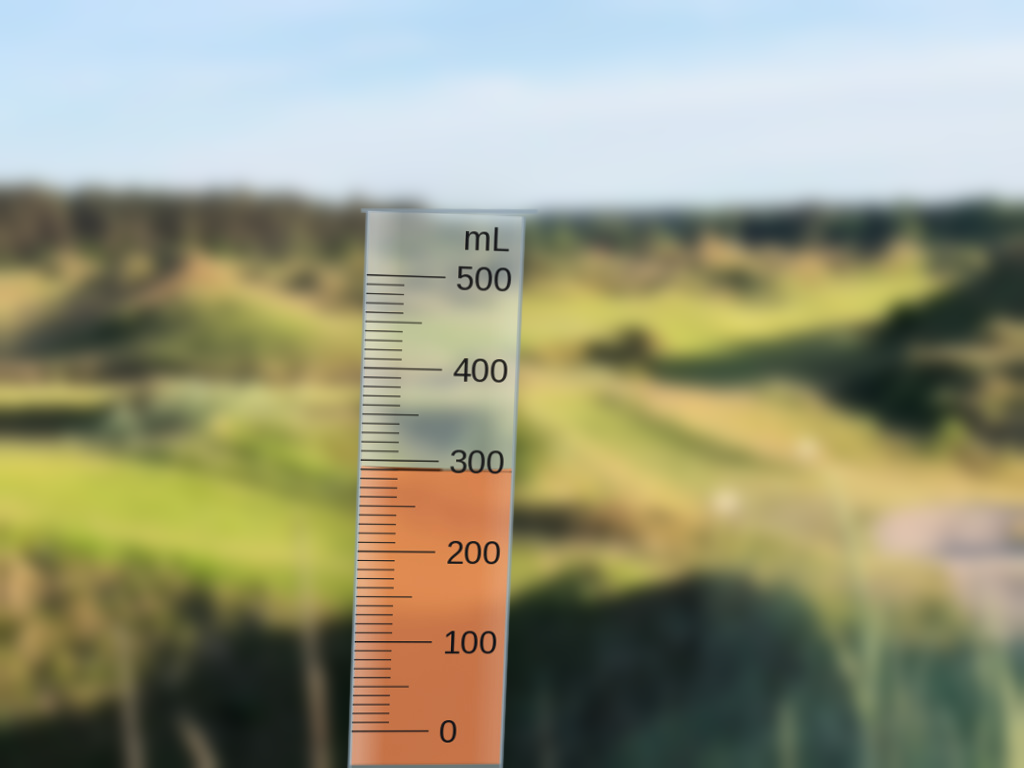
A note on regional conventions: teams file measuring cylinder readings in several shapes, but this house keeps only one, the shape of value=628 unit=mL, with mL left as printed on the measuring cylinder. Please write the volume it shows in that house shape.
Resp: value=290 unit=mL
